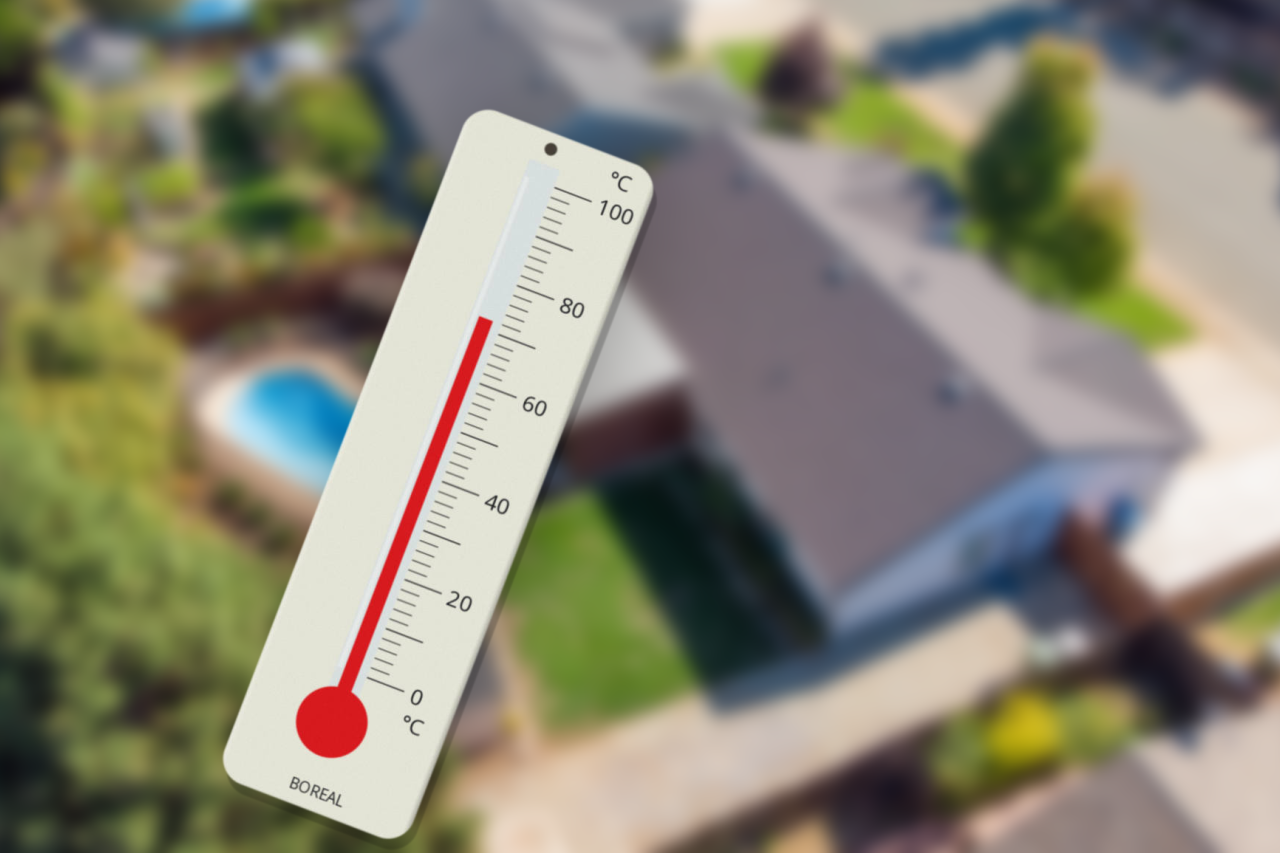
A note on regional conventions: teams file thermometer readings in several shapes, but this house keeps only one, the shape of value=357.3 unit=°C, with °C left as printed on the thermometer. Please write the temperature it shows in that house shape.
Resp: value=72 unit=°C
